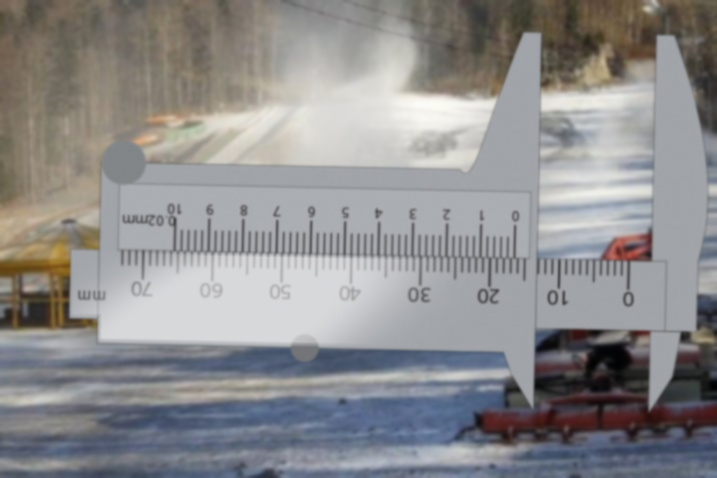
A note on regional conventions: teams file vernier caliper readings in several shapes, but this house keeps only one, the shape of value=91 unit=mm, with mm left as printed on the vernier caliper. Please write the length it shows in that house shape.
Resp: value=16.5 unit=mm
